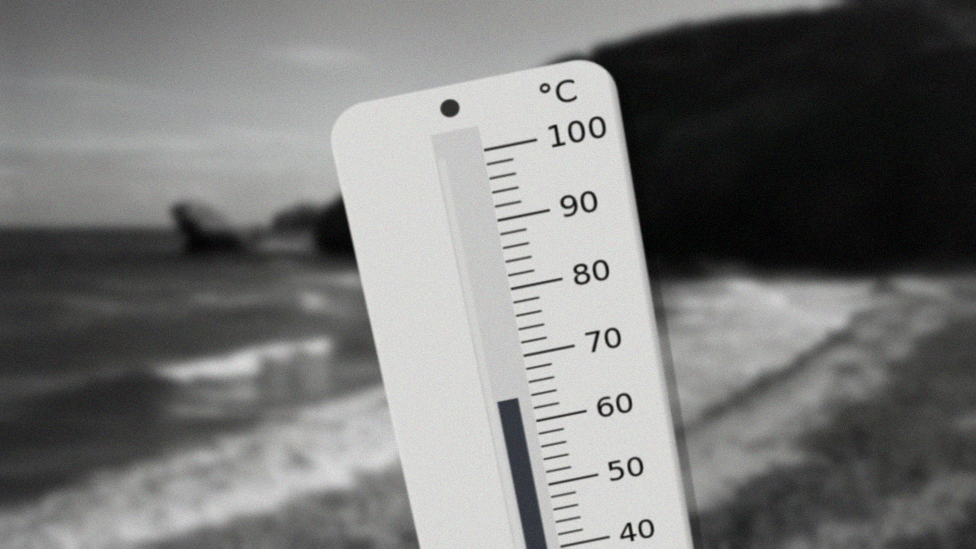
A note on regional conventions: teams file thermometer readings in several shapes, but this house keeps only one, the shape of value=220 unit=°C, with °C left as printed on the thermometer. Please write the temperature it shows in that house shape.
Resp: value=64 unit=°C
